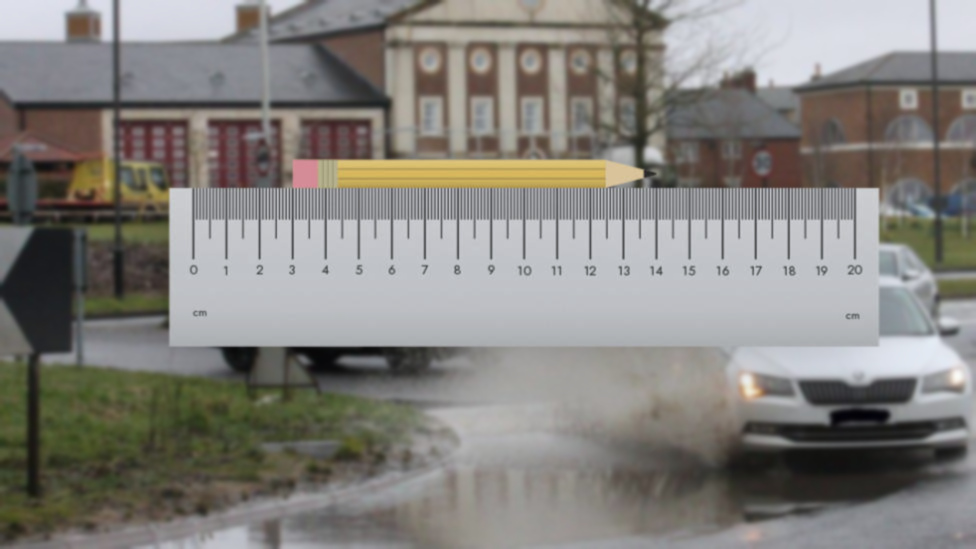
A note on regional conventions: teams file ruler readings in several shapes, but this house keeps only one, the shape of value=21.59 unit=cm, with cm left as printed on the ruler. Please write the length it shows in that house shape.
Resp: value=11 unit=cm
